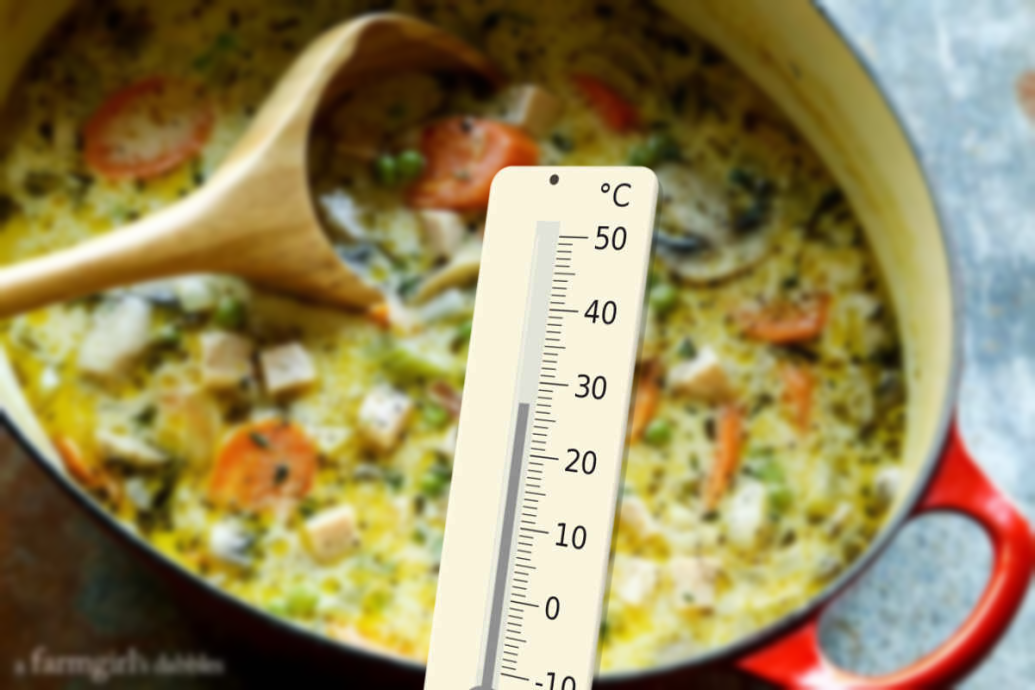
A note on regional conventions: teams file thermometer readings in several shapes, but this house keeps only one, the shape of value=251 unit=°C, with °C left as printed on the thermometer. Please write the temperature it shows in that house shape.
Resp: value=27 unit=°C
